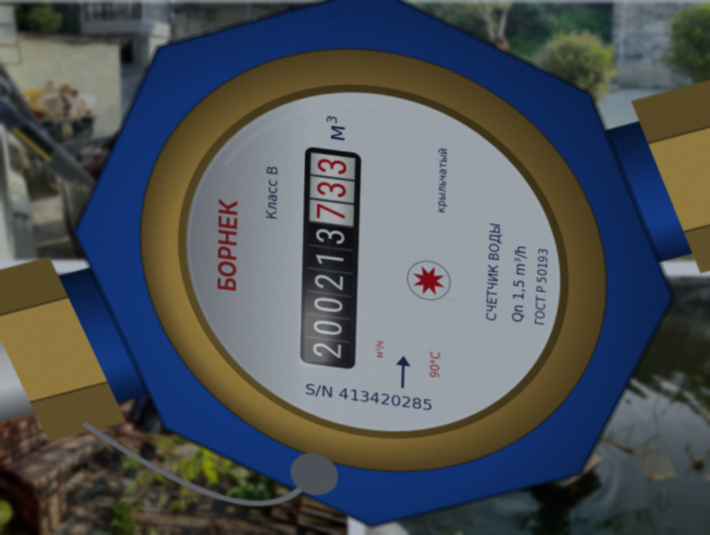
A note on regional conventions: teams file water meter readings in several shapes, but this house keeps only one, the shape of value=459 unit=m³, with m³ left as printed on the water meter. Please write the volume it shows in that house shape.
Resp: value=200213.733 unit=m³
